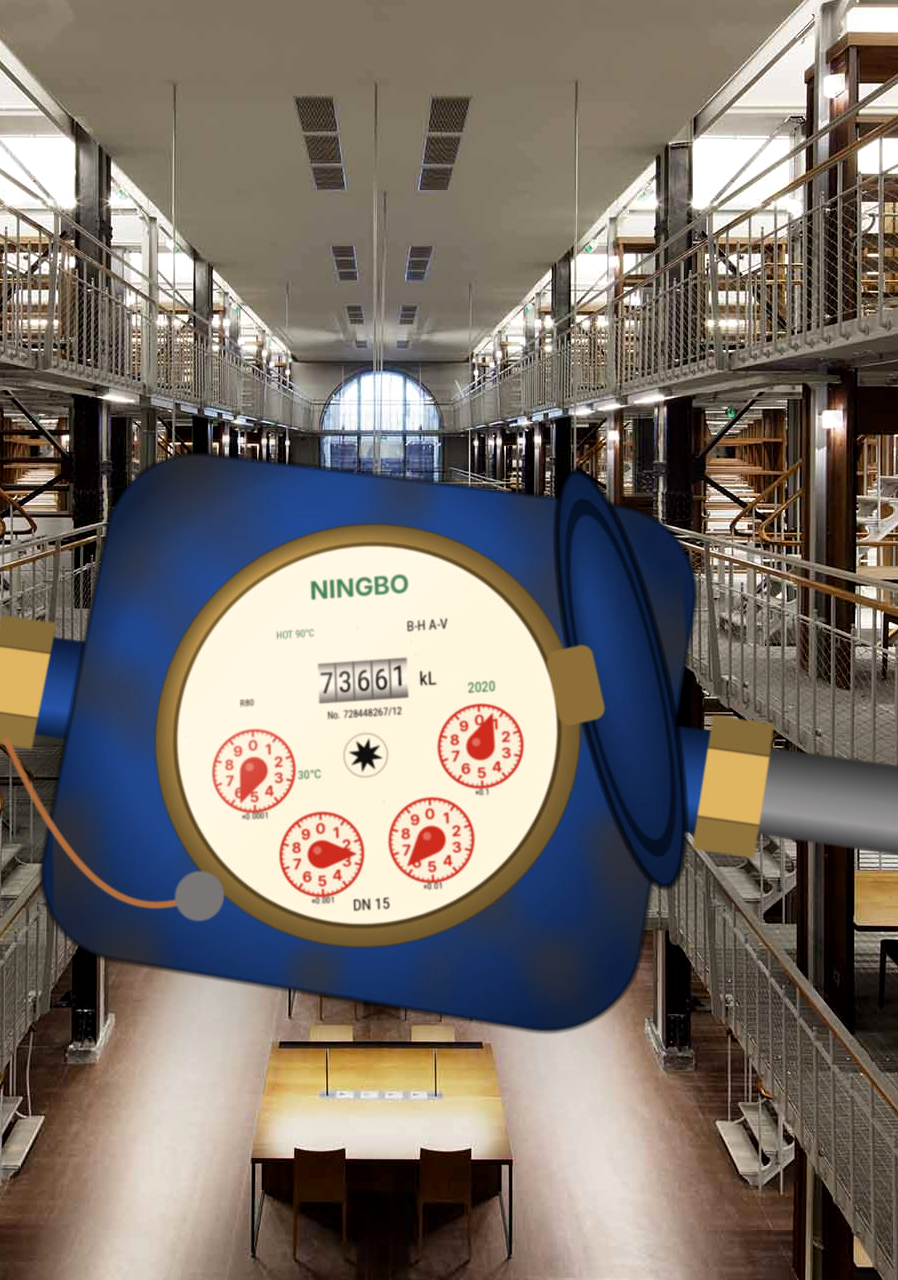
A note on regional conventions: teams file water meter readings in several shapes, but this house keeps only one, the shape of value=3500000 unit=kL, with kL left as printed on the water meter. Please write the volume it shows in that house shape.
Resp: value=73661.0625 unit=kL
